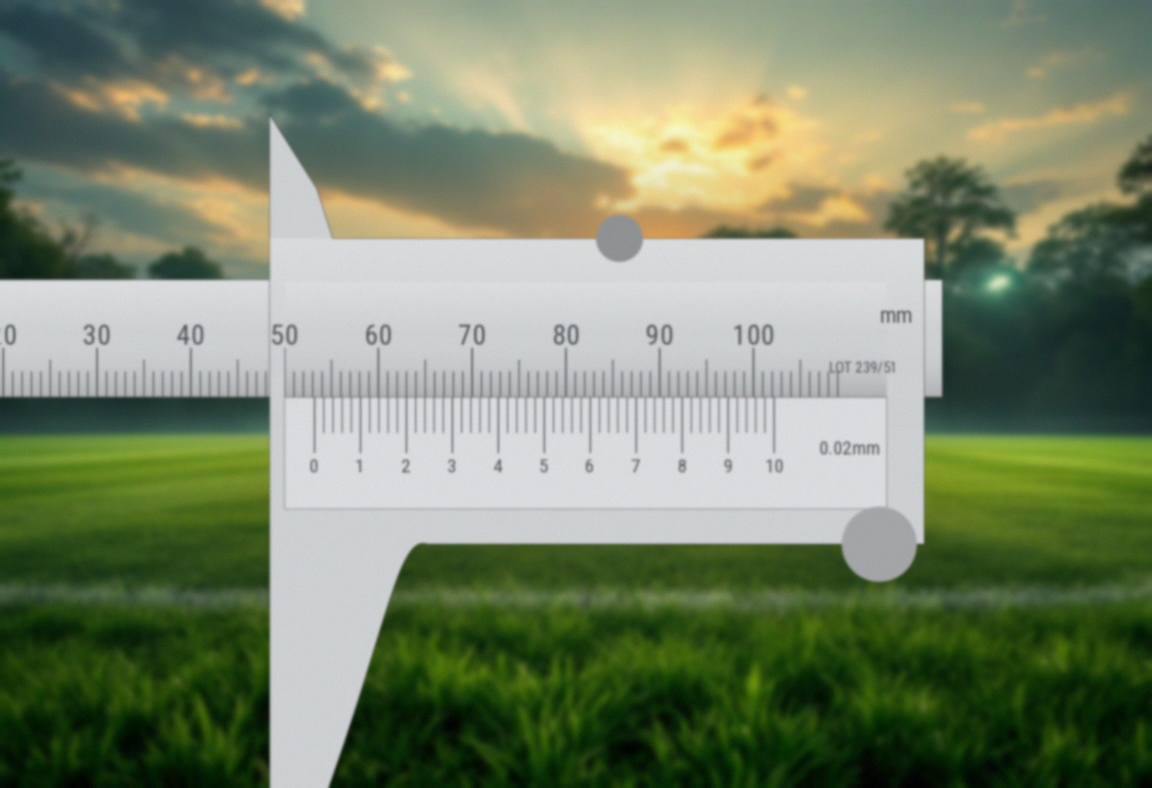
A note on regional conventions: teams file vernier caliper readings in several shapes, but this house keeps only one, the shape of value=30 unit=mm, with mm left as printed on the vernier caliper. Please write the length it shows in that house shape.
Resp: value=53.2 unit=mm
